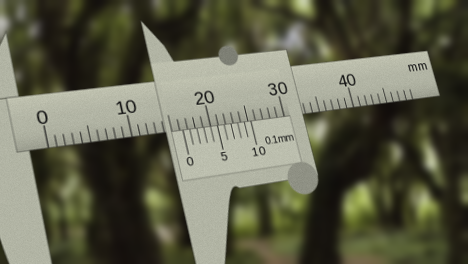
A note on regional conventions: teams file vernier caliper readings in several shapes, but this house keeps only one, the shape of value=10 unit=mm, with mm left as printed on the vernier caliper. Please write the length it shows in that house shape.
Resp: value=16.4 unit=mm
